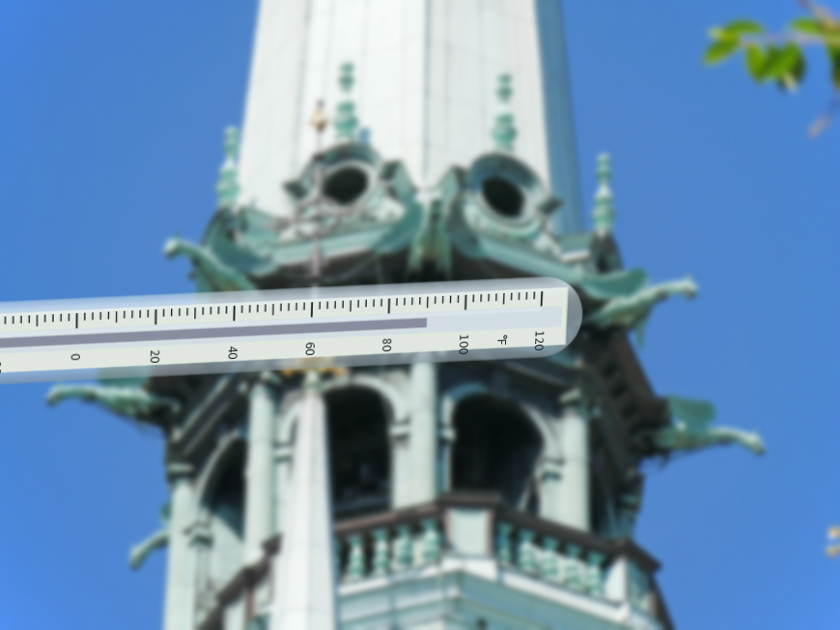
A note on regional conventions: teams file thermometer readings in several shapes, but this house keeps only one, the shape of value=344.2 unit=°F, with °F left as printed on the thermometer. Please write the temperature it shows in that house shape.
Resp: value=90 unit=°F
